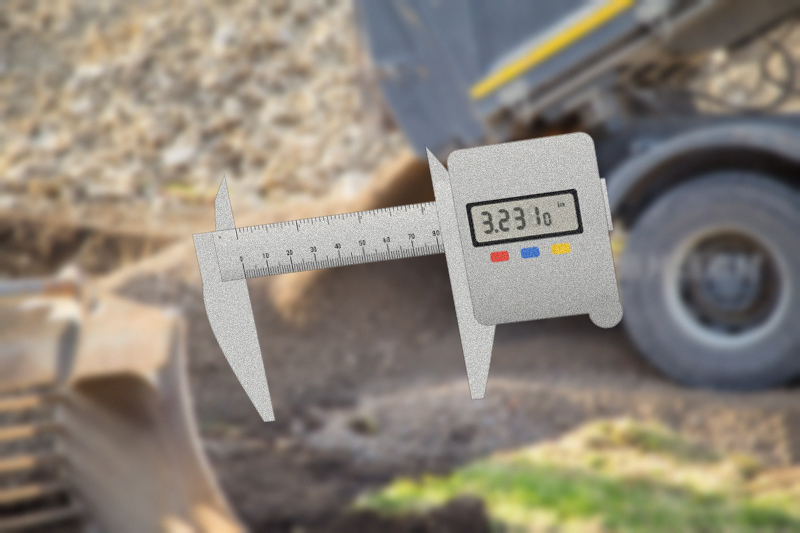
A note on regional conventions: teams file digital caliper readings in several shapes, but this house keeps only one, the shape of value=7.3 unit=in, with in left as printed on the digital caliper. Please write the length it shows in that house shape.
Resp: value=3.2310 unit=in
